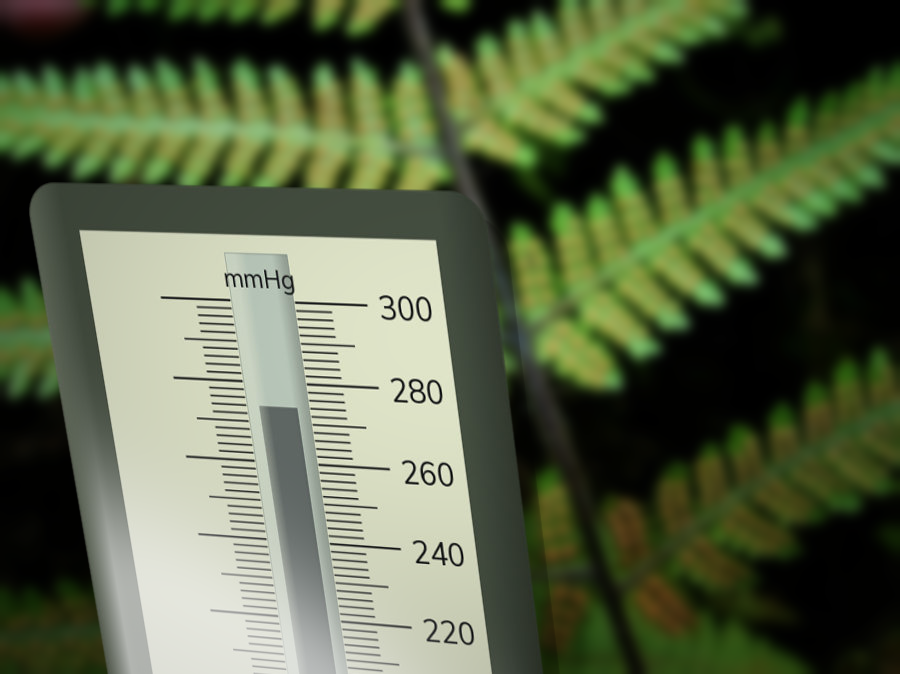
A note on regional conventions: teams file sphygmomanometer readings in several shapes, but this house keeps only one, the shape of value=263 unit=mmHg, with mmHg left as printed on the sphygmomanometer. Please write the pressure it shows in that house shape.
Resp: value=274 unit=mmHg
